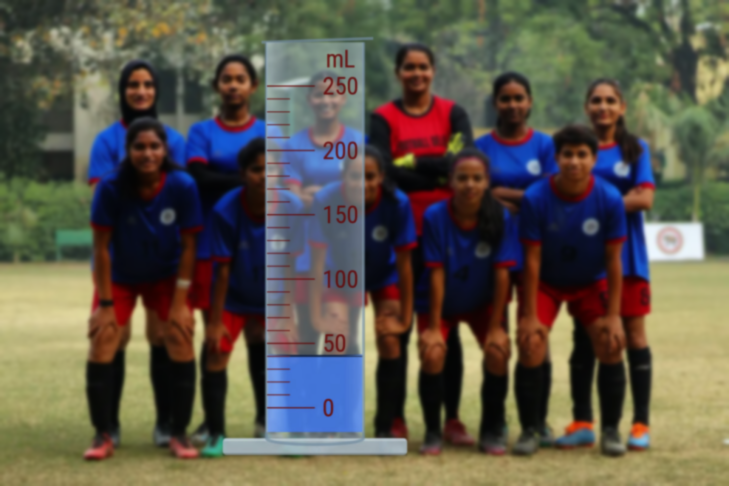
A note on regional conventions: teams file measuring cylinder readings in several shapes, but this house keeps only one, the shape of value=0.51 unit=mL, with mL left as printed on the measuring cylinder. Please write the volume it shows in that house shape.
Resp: value=40 unit=mL
